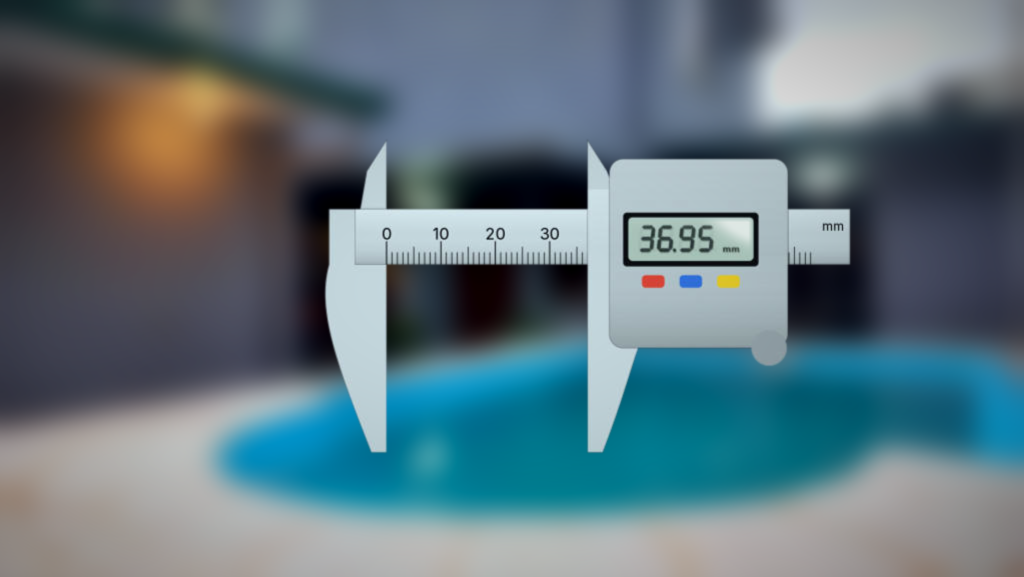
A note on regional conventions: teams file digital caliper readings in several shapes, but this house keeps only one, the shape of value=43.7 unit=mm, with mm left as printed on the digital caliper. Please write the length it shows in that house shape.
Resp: value=36.95 unit=mm
